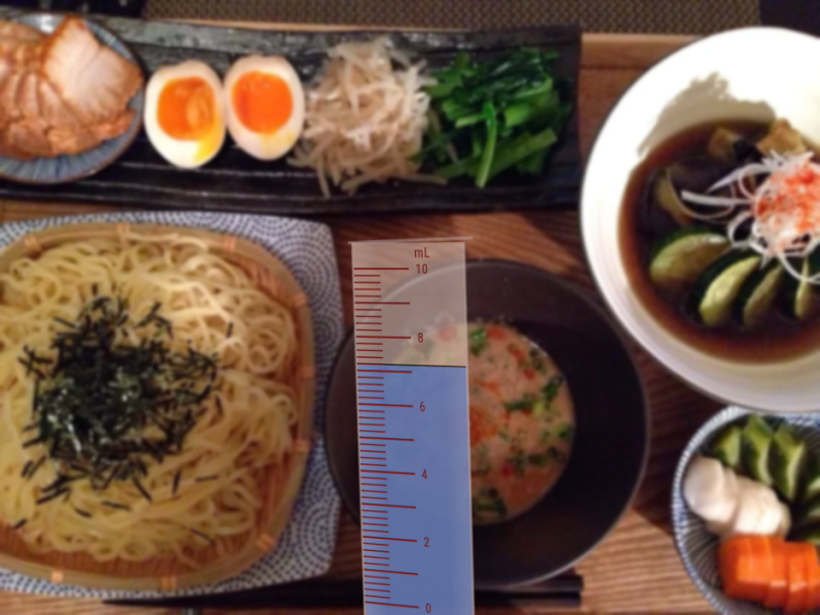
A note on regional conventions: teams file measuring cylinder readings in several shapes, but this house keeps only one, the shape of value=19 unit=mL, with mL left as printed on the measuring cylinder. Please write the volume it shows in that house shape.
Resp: value=7.2 unit=mL
